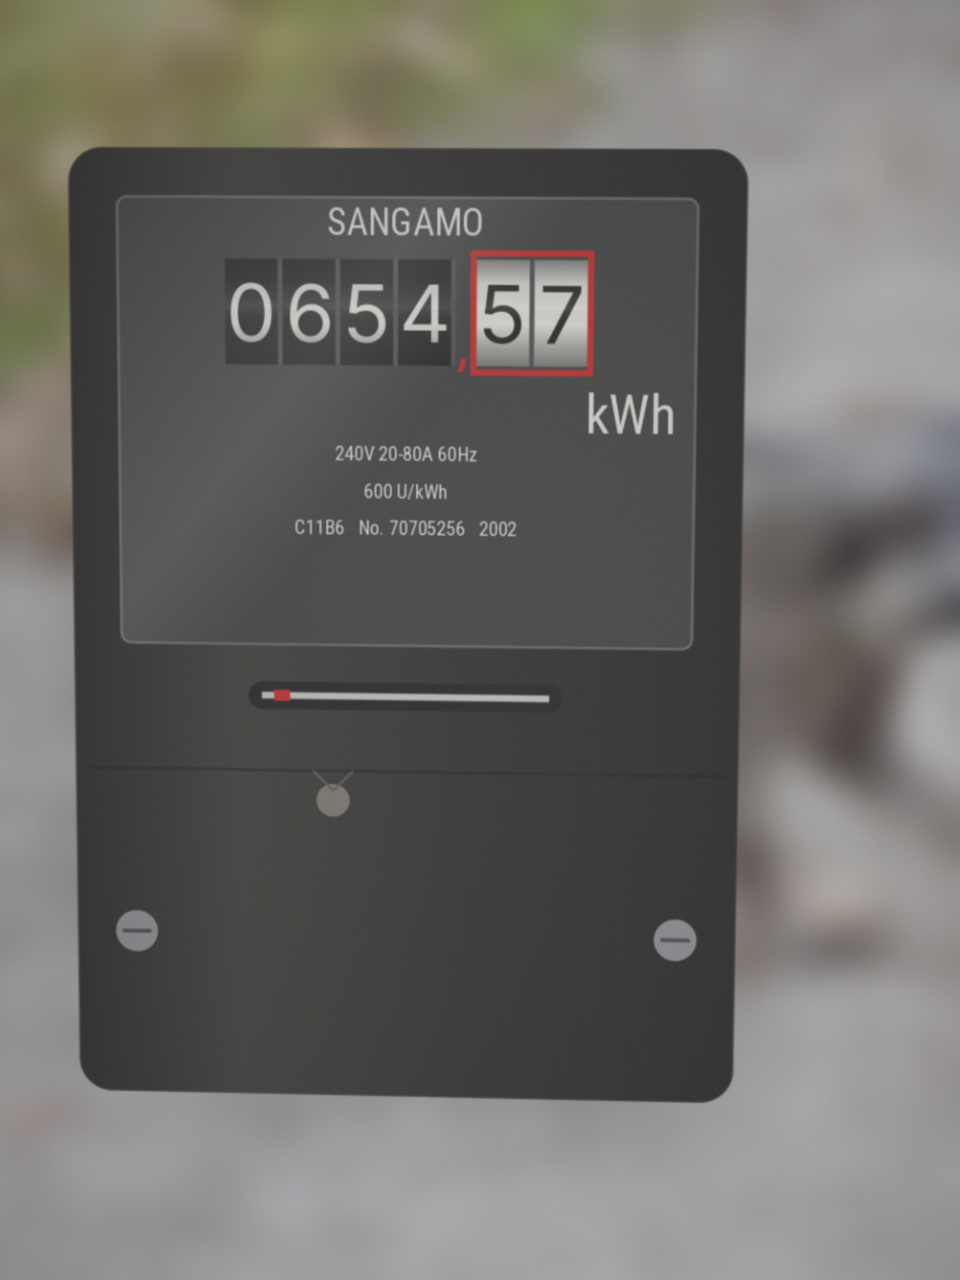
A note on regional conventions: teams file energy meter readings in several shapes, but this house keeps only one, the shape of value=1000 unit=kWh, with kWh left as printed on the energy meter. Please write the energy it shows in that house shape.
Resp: value=654.57 unit=kWh
